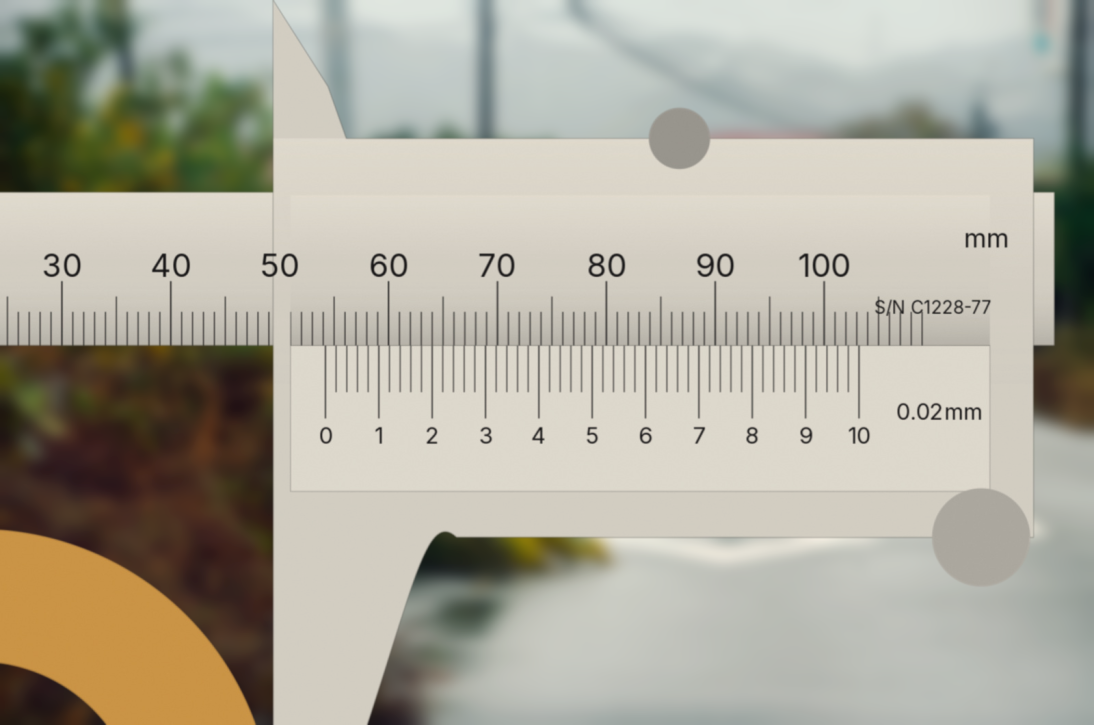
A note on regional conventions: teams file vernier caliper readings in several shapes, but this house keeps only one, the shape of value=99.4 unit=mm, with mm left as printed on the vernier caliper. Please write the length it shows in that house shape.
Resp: value=54.2 unit=mm
